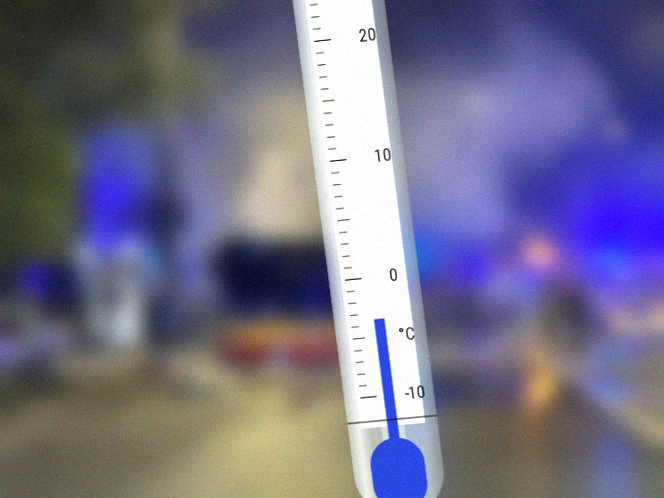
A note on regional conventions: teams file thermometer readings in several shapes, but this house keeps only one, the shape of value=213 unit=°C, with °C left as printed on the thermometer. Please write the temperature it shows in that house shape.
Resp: value=-3.5 unit=°C
